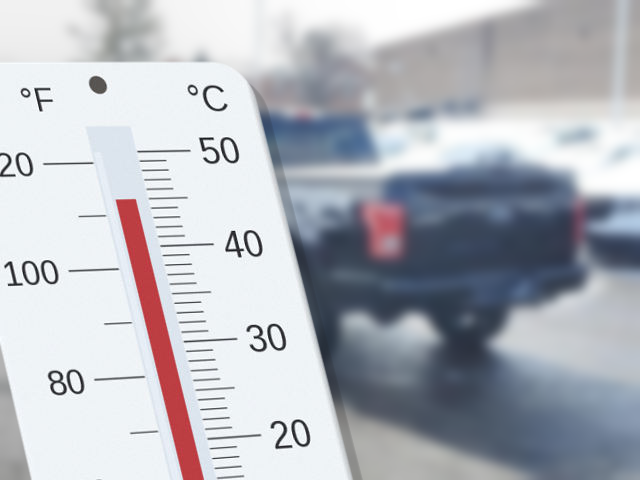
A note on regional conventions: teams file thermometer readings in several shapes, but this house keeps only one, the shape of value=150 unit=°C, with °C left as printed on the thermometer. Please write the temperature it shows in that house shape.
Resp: value=45 unit=°C
